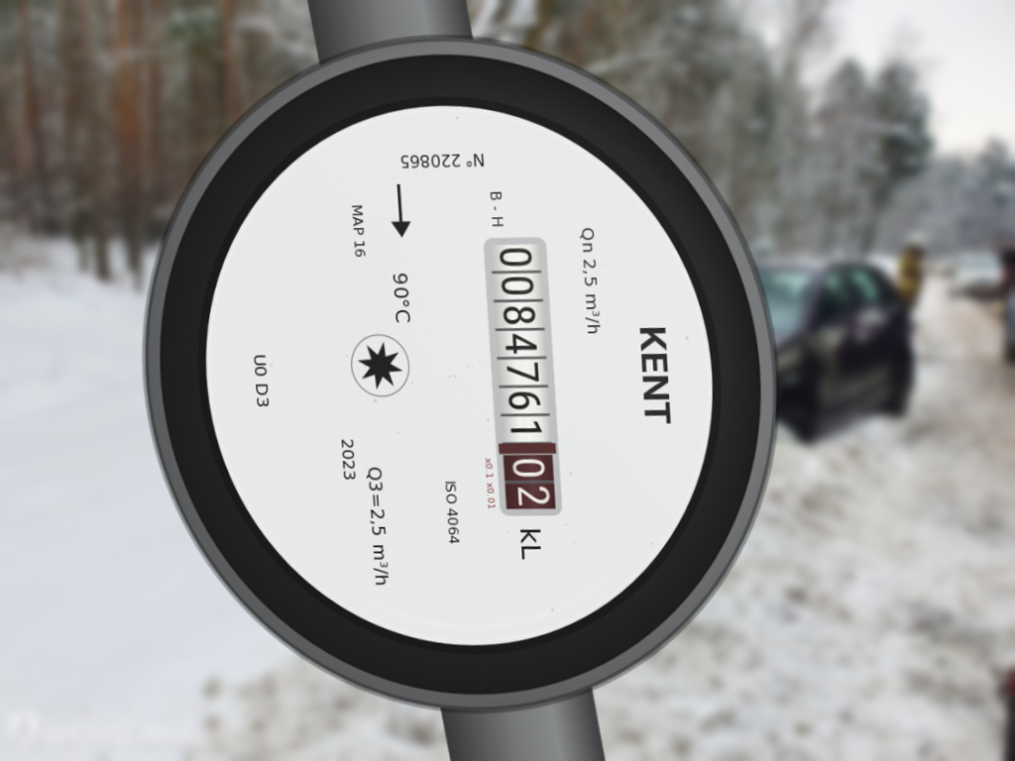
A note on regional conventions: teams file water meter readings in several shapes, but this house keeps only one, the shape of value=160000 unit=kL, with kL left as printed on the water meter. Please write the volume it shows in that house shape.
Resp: value=84761.02 unit=kL
